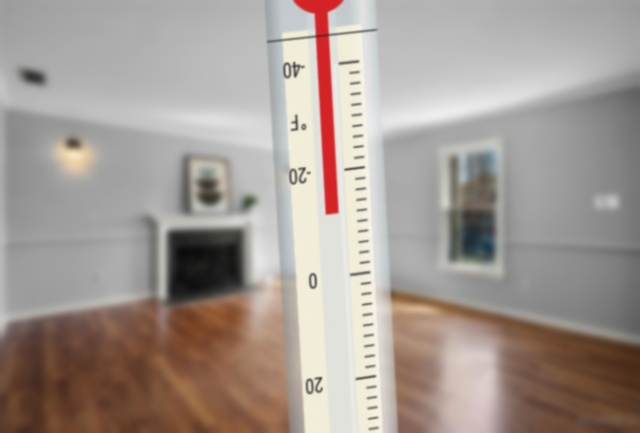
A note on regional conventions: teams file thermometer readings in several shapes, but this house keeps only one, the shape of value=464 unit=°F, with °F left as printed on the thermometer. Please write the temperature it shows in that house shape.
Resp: value=-12 unit=°F
